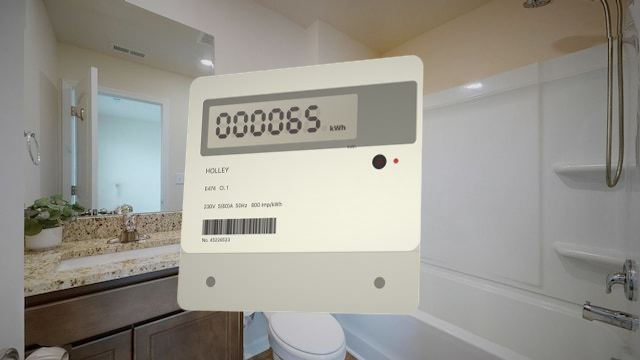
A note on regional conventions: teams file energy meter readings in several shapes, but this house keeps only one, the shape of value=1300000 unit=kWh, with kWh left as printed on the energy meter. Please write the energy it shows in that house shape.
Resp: value=65 unit=kWh
